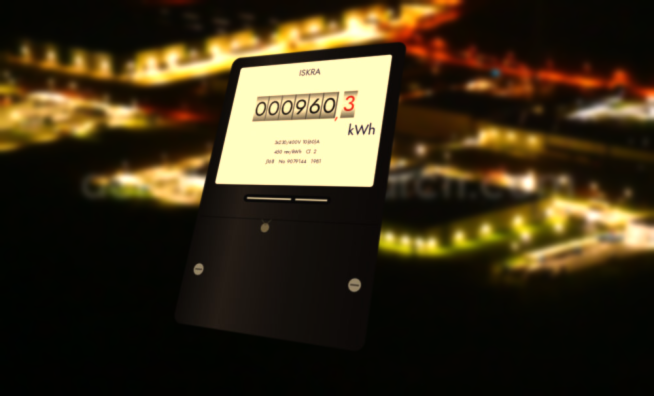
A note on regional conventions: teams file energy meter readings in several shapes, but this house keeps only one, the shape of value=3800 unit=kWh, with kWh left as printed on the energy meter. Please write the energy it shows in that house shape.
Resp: value=960.3 unit=kWh
